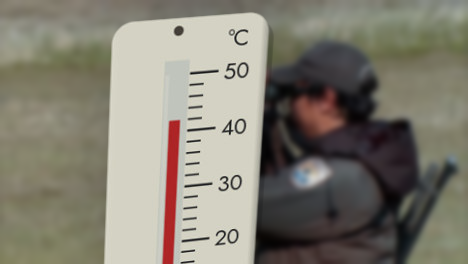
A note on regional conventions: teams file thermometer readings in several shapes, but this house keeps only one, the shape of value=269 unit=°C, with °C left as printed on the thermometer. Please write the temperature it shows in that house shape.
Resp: value=42 unit=°C
